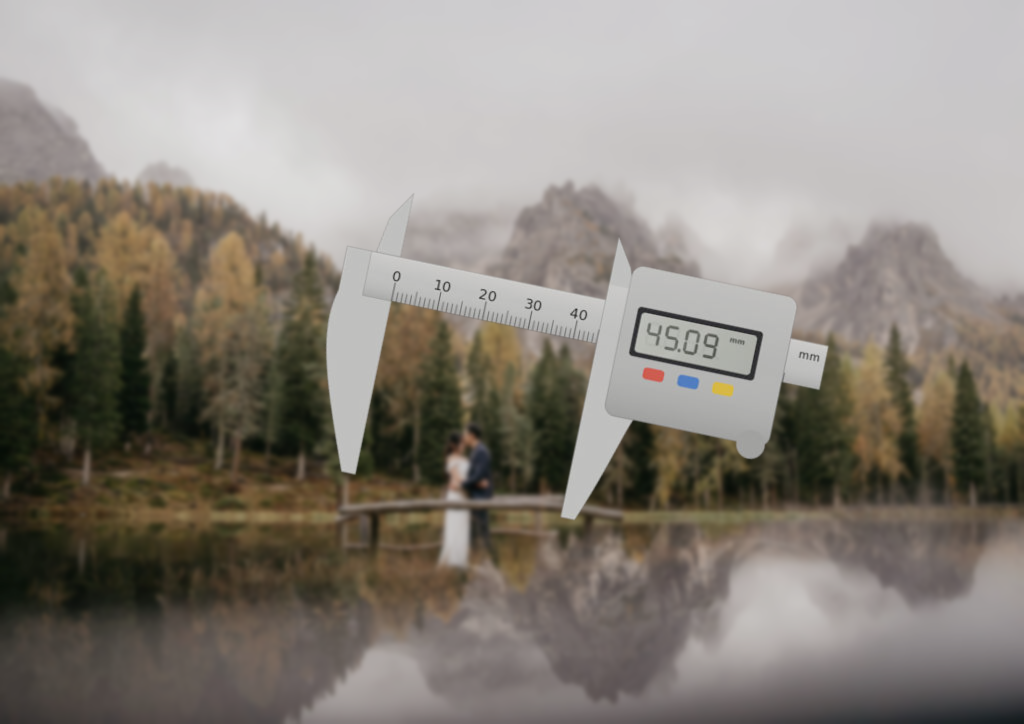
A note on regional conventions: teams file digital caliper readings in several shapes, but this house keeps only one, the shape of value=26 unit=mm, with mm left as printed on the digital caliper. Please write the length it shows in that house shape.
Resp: value=45.09 unit=mm
